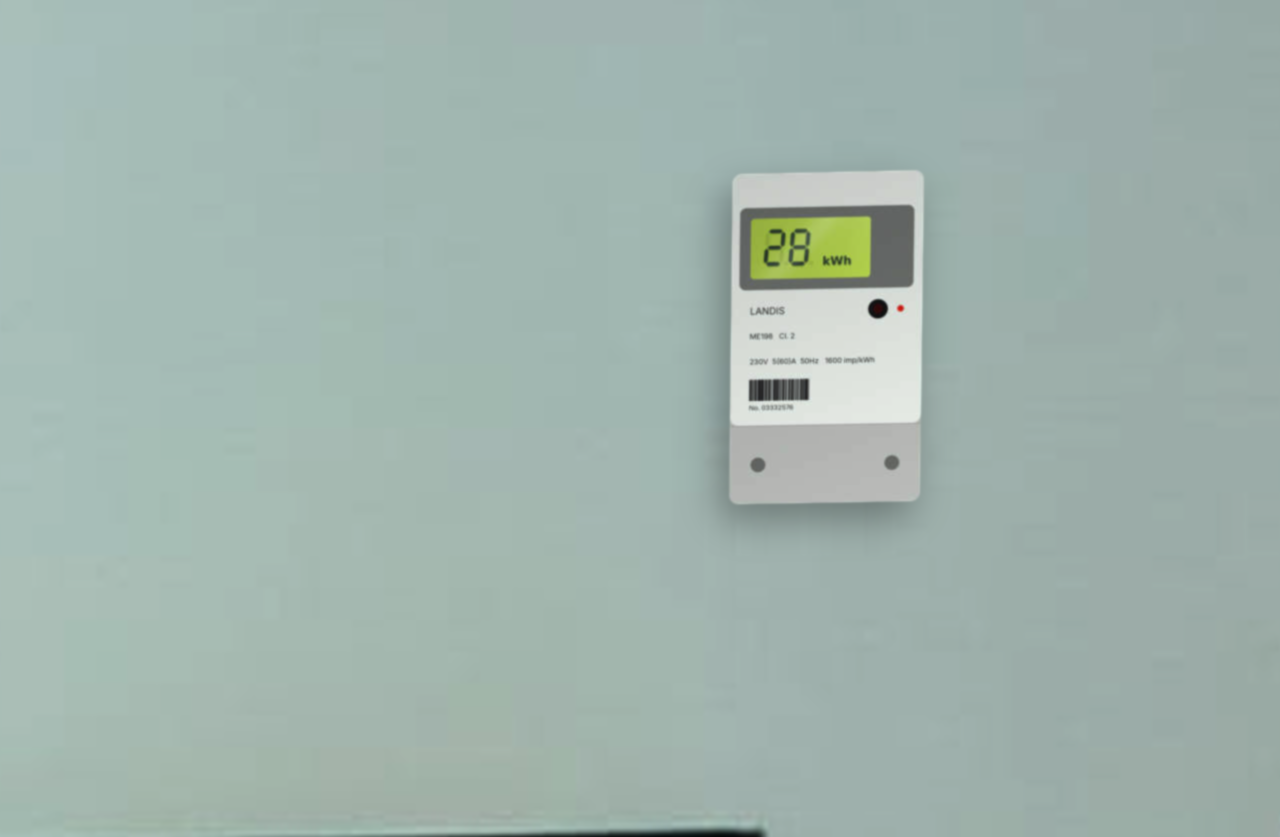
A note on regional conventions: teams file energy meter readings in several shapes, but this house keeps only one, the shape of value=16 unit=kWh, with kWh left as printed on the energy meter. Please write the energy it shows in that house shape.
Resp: value=28 unit=kWh
